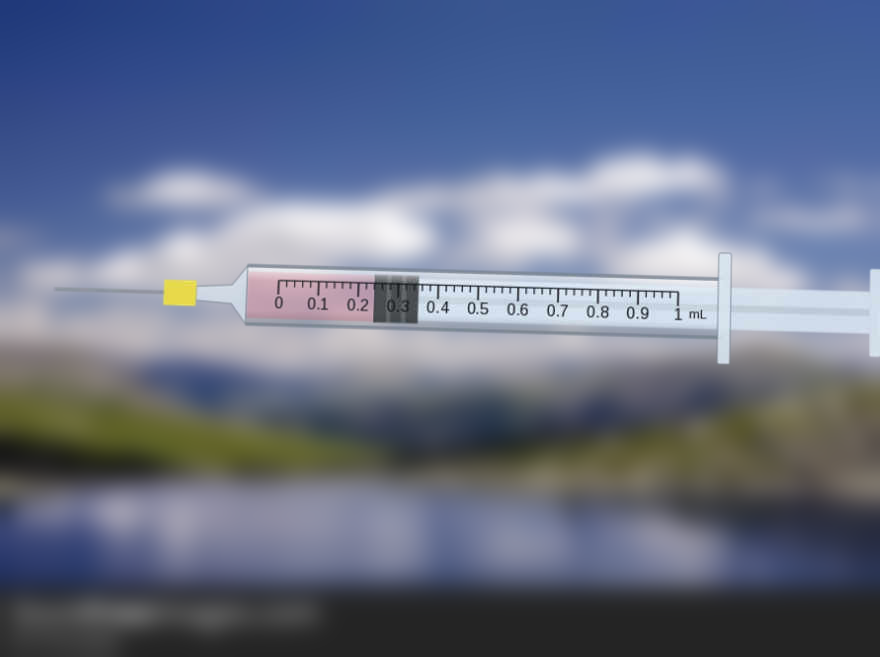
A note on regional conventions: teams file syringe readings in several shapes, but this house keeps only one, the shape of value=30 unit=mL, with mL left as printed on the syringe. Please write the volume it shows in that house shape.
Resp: value=0.24 unit=mL
